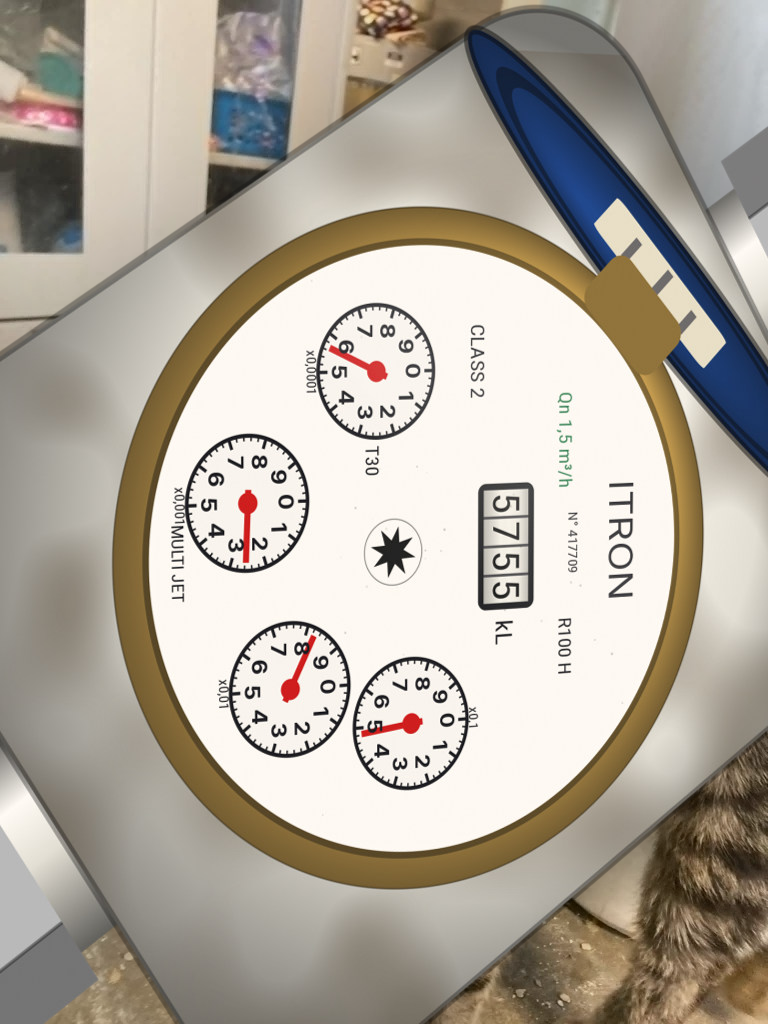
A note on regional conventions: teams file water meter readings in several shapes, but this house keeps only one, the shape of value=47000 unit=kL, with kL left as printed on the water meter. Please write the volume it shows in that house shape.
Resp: value=5755.4825 unit=kL
